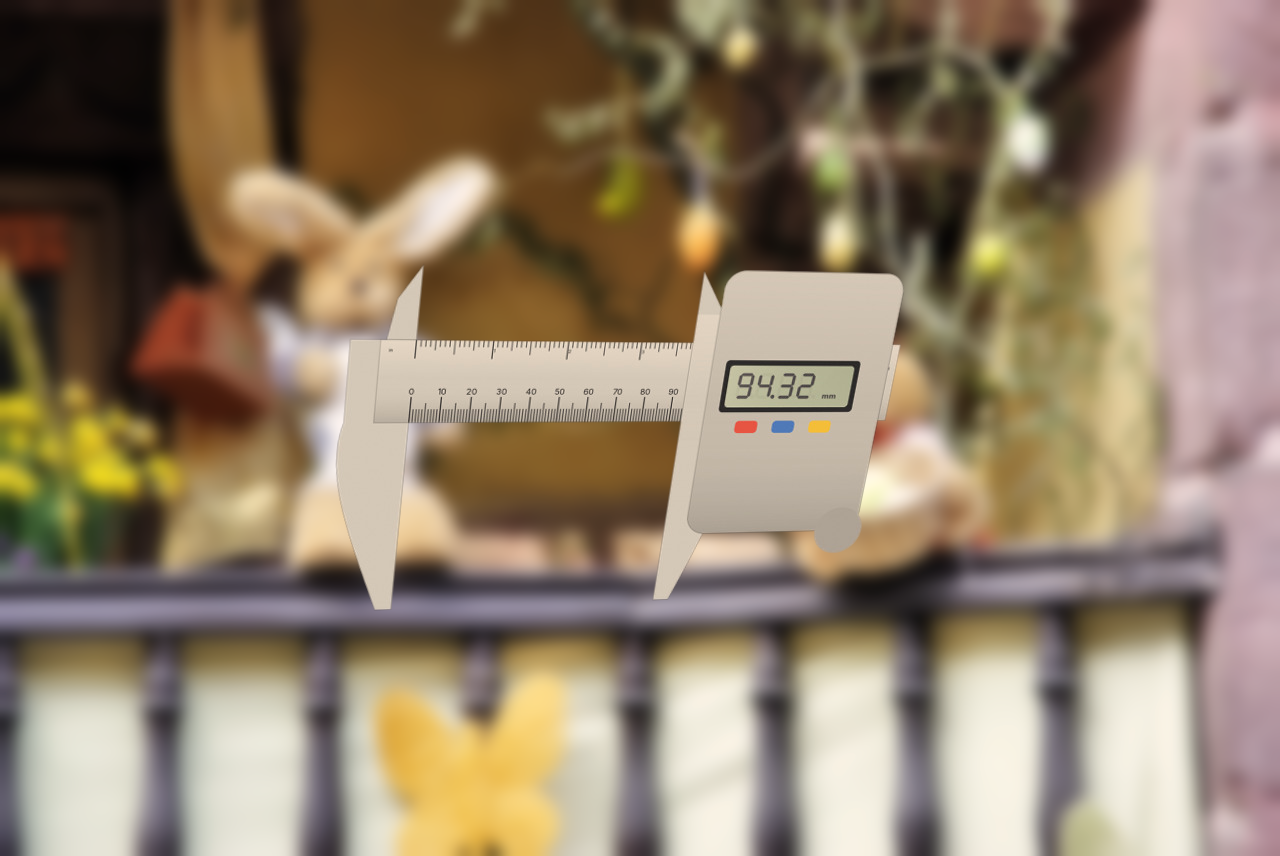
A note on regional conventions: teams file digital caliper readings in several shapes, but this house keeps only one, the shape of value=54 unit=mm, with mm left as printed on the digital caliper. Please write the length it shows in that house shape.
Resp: value=94.32 unit=mm
